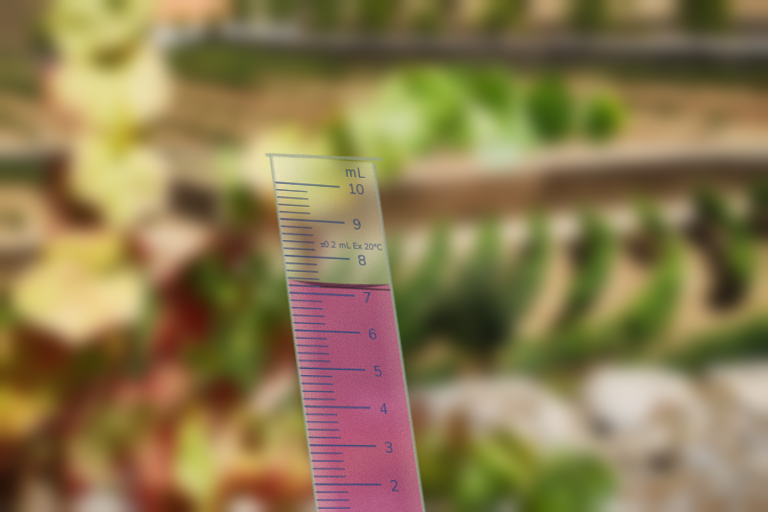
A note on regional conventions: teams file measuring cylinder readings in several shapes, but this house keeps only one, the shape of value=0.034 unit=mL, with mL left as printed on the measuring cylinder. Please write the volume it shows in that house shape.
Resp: value=7.2 unit=mL
